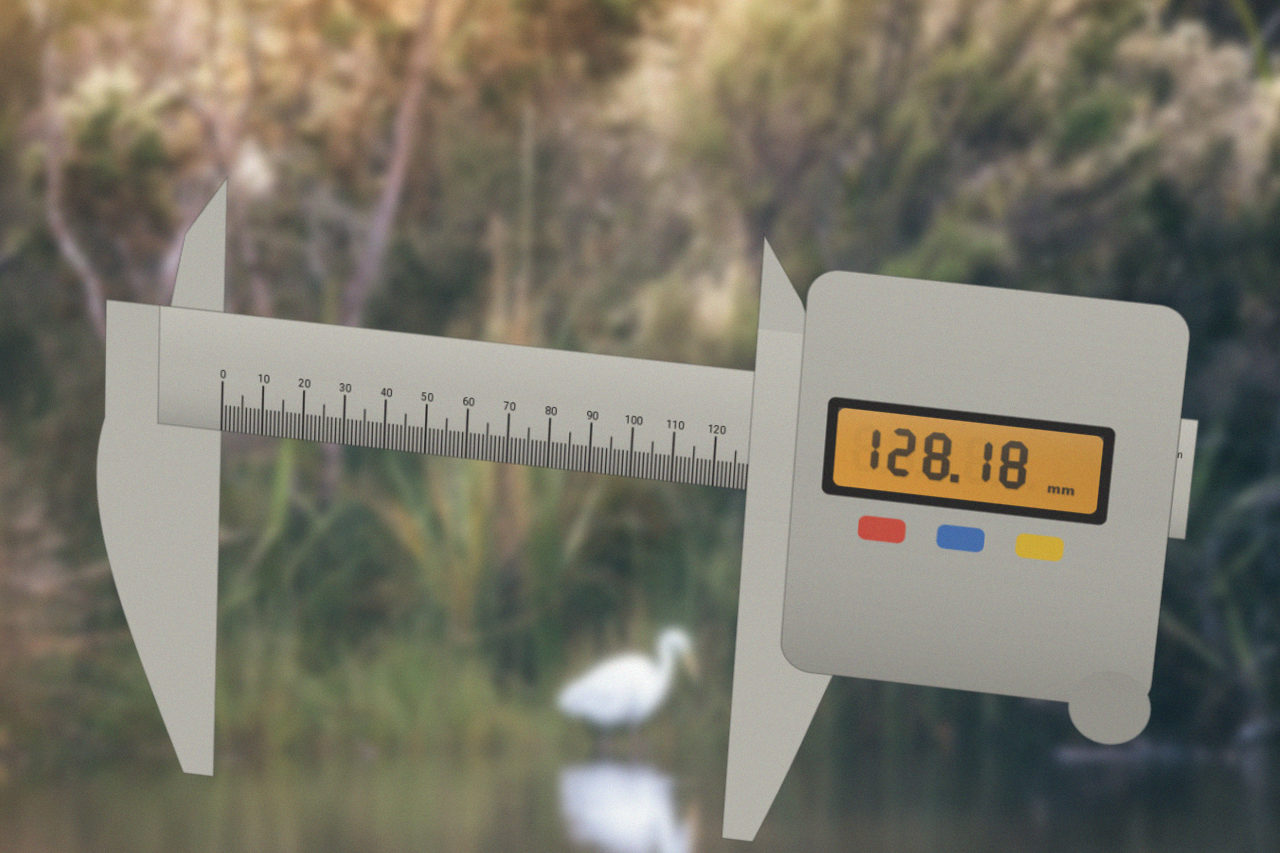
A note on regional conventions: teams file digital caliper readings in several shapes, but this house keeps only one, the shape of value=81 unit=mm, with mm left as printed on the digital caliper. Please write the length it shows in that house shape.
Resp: value=128.18 unit=mm
